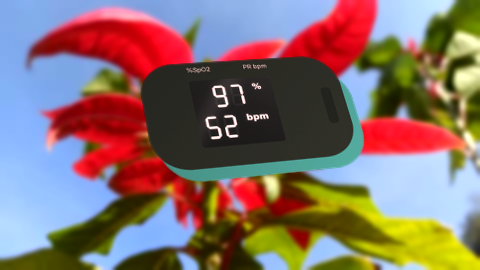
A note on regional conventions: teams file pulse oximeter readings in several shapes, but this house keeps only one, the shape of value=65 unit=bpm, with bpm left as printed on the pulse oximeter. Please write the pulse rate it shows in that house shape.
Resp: value=52 unit=bpm
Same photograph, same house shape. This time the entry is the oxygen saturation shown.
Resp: value=97 unit=%
